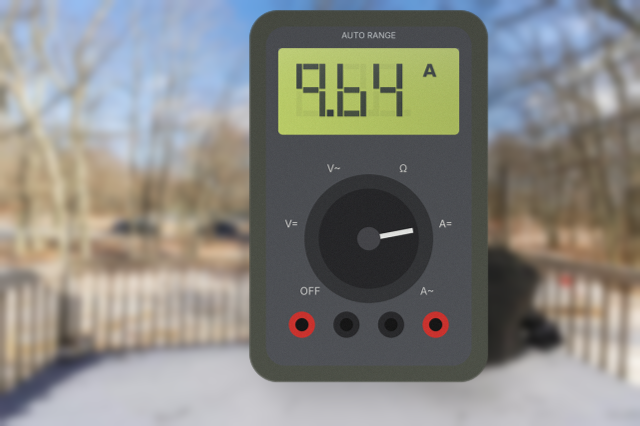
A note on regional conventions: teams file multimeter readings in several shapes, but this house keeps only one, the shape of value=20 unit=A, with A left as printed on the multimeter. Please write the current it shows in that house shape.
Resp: value=9.64 unit=A
